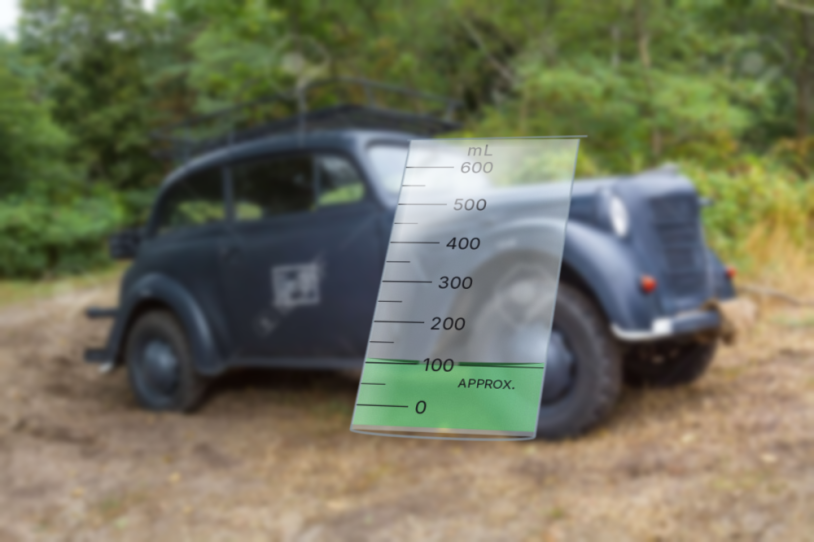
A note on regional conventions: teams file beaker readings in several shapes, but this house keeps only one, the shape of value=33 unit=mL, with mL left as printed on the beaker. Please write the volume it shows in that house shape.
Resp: value=100 unit=mL
